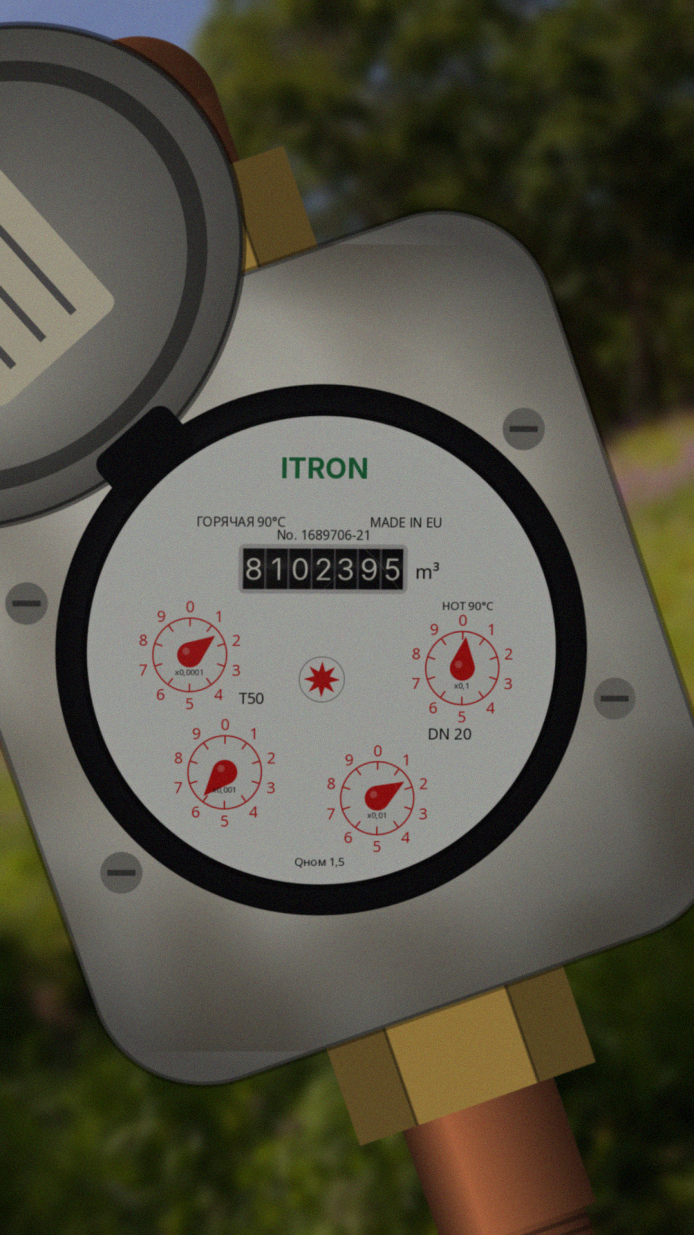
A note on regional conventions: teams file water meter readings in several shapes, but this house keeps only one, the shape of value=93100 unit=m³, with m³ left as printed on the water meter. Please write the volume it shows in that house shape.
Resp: value=8102395.0161 unit=m³
